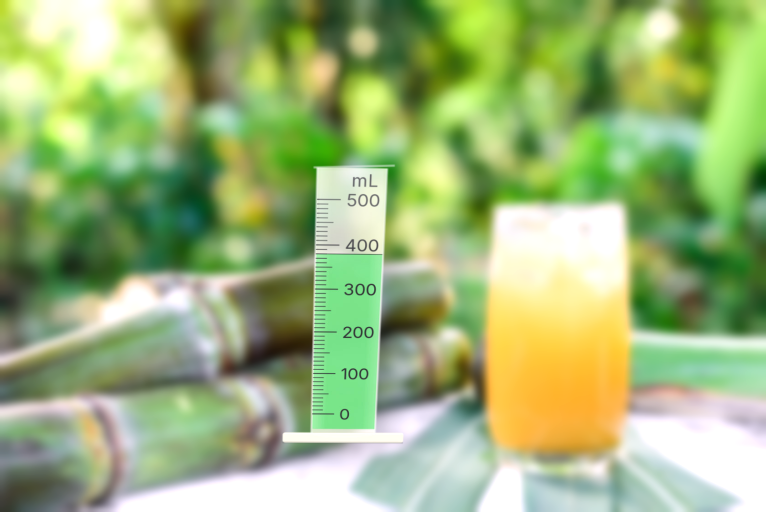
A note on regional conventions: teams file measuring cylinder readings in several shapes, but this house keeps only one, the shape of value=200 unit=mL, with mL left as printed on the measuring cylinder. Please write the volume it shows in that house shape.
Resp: value=380 unit=mL
